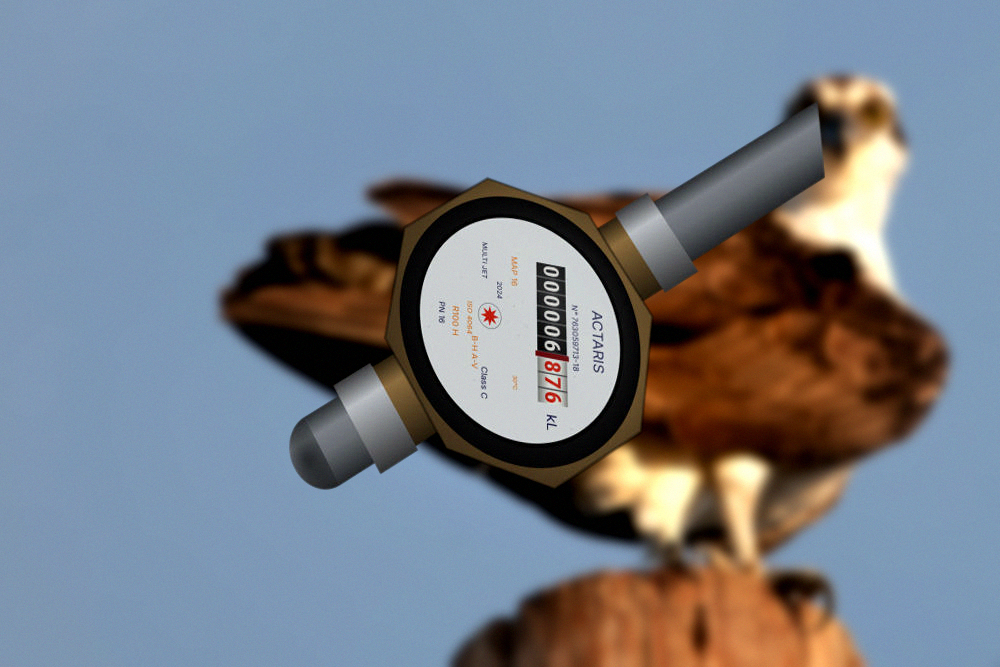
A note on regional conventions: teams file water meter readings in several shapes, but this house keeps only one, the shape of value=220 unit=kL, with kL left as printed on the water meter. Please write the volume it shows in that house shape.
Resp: value=6.876 unit=kL
